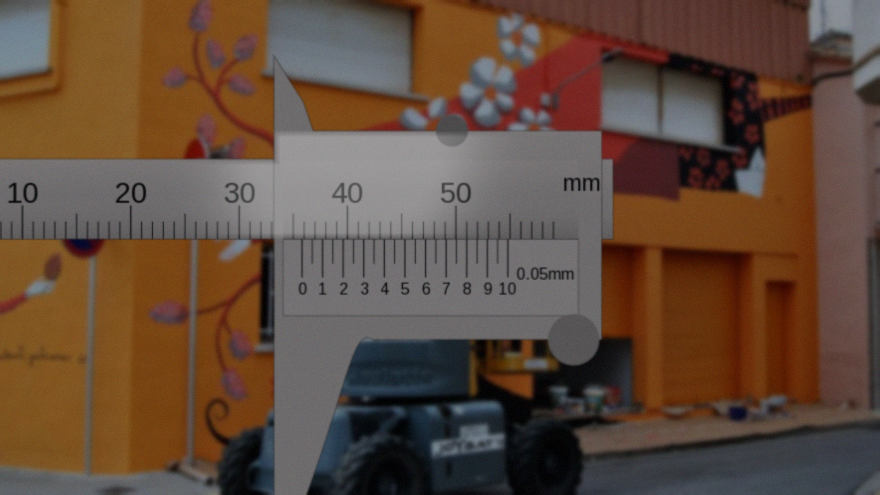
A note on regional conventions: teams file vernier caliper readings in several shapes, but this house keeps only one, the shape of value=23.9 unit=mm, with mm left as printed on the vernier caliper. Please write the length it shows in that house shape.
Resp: value=35.8 unit=mm
